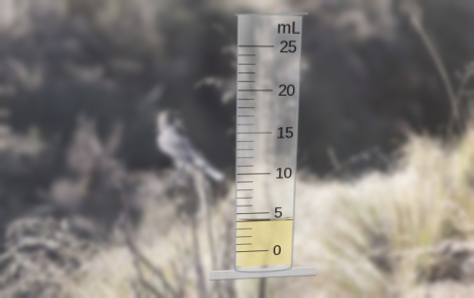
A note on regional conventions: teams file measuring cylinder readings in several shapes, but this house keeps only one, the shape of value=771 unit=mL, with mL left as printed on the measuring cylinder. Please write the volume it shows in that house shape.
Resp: value=4 unit=mL
